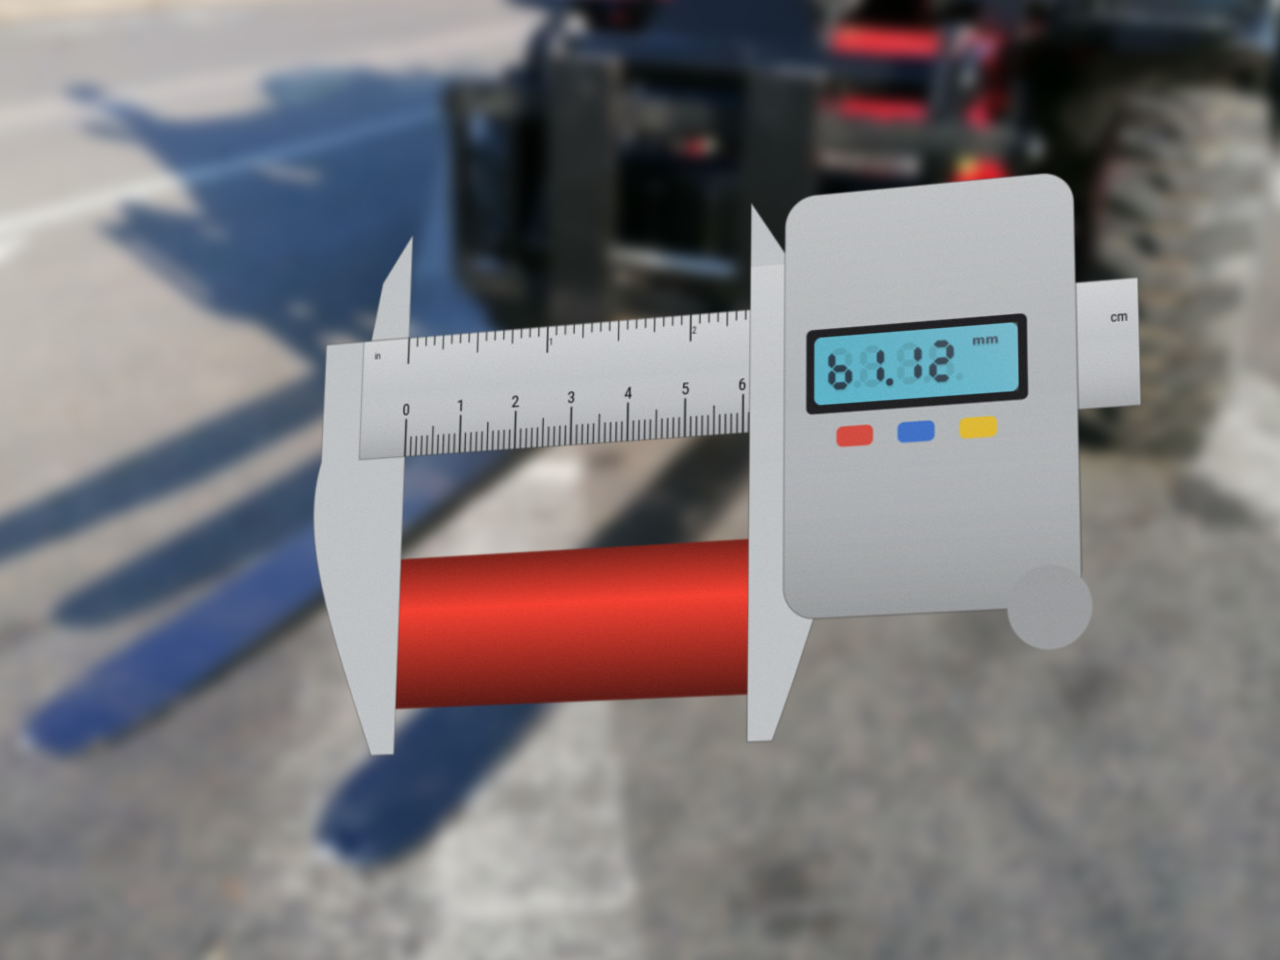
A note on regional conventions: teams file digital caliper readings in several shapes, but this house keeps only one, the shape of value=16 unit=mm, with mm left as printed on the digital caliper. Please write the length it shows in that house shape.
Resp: value=61.12 unit=mm
